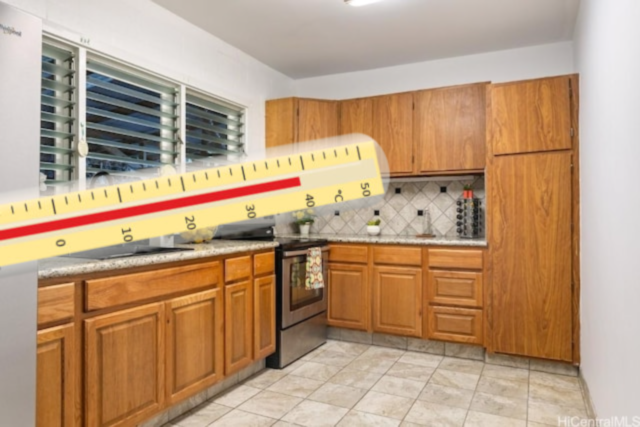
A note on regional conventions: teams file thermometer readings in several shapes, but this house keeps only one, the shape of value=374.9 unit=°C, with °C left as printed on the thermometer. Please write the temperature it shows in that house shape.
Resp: value=39 unit=°C
